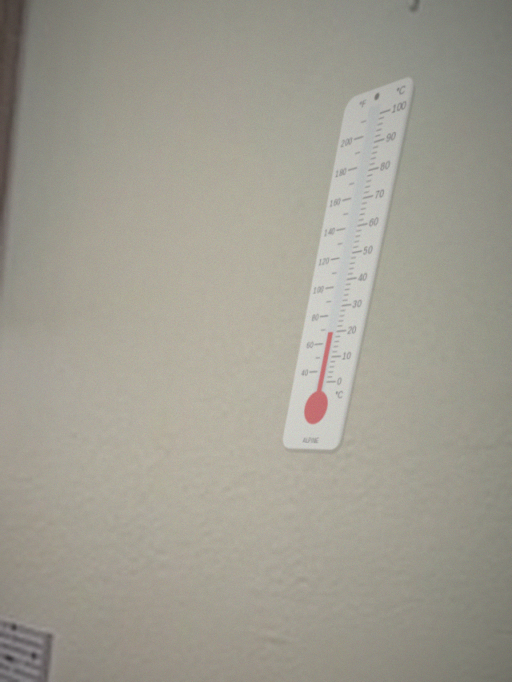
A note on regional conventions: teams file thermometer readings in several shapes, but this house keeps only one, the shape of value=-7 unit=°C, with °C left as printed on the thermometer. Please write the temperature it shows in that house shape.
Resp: value=20 unit=°C
